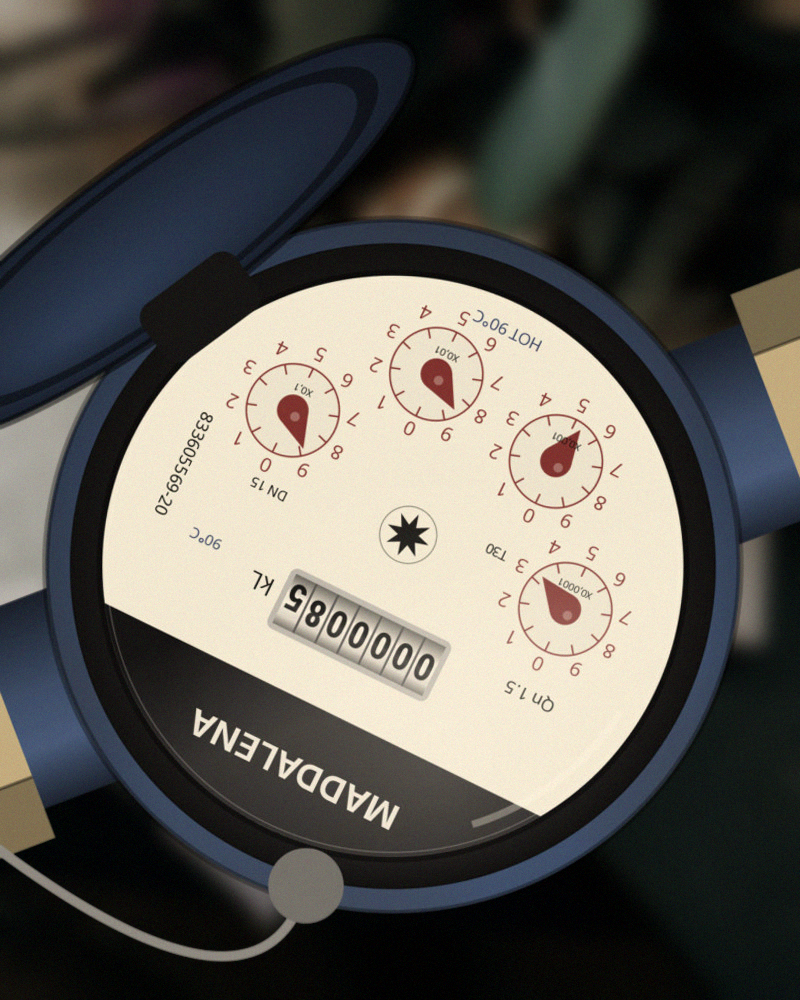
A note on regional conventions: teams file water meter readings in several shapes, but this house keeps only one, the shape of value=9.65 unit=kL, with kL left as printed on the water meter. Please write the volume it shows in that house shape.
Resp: value=84.8853 unit=kL
